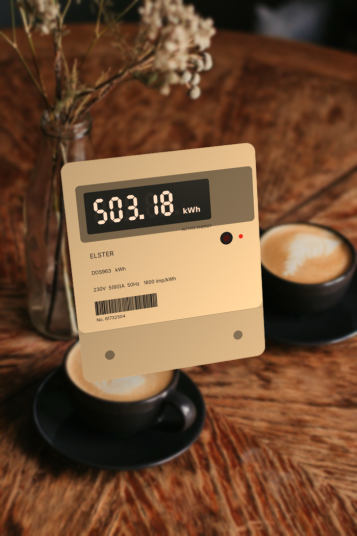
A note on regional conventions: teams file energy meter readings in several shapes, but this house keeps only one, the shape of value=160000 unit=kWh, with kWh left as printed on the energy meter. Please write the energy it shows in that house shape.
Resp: value=503.18 unit=kWh
